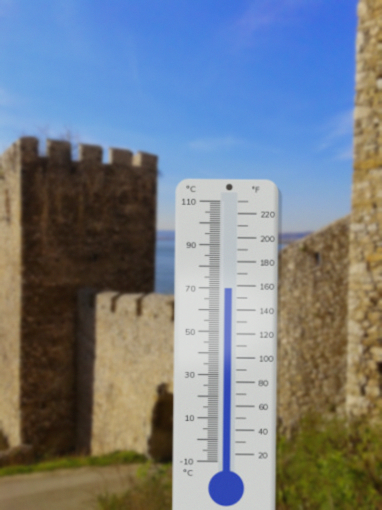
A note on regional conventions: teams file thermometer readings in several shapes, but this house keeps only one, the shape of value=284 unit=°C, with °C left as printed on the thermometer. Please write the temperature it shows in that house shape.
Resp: value=70 unit=°C
